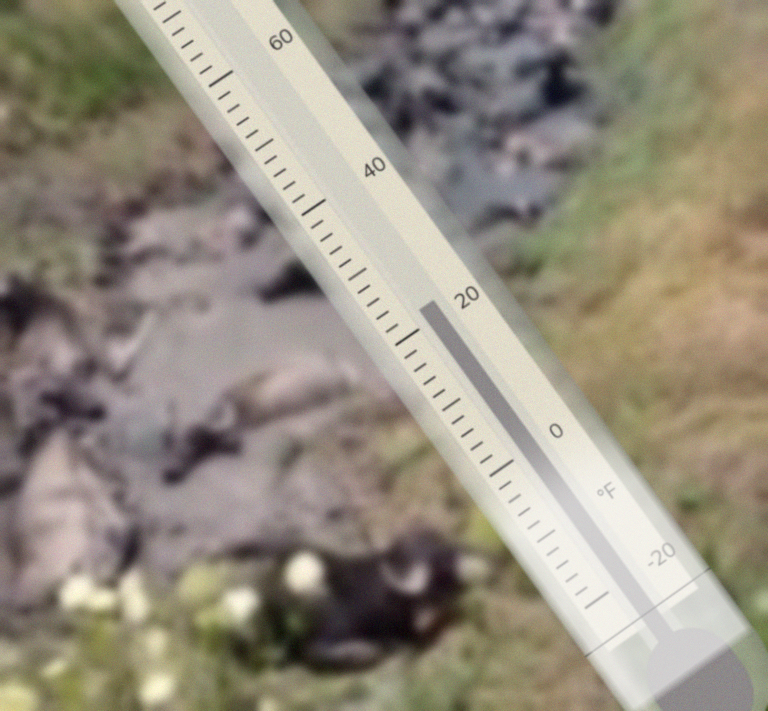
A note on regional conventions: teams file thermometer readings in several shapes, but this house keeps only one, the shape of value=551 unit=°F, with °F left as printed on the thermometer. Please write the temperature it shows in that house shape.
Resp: value=22 unit=°F
